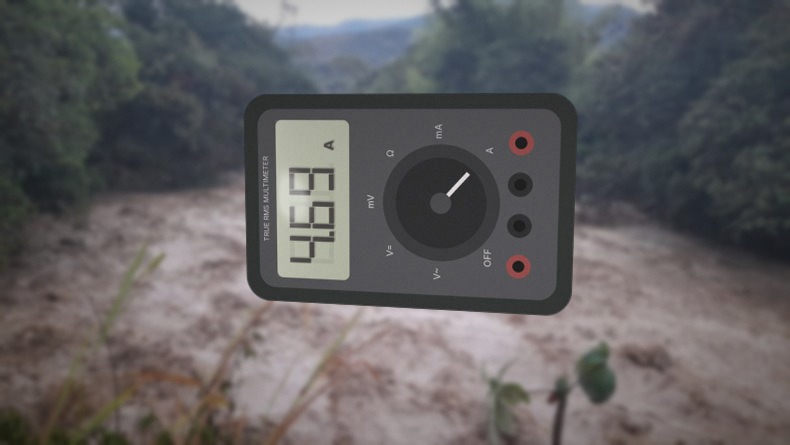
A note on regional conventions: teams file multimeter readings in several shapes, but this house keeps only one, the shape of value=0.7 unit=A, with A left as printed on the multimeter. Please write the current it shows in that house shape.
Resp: value=4.69 unit=A
